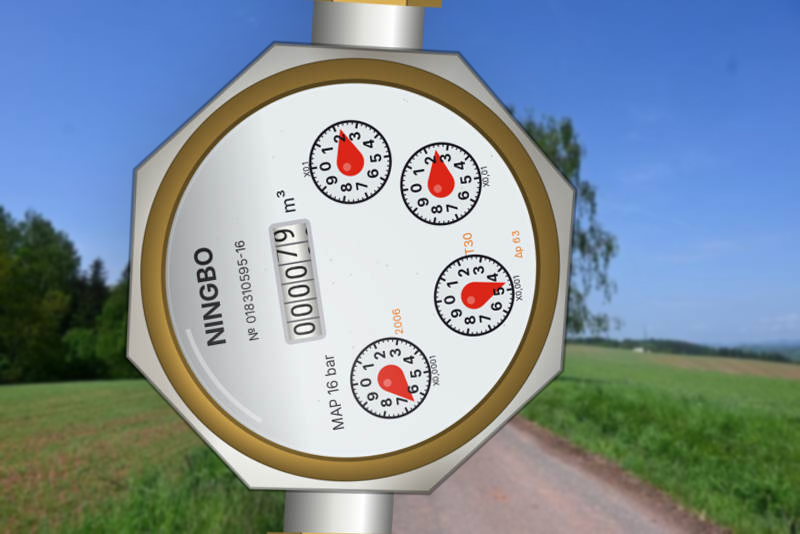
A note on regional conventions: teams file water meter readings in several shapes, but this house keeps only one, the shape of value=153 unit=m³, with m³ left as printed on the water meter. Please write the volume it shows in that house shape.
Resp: value=79.2246 unit=m³
